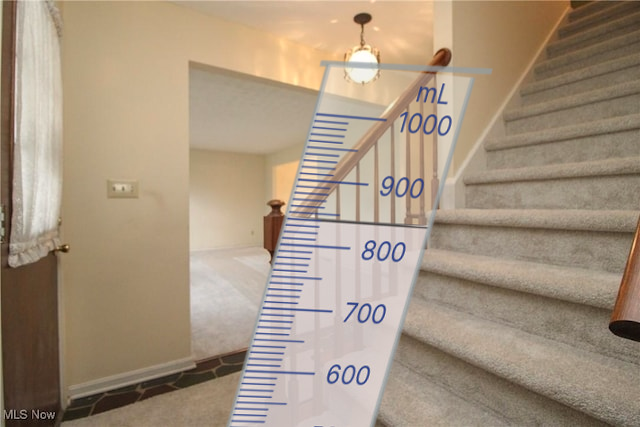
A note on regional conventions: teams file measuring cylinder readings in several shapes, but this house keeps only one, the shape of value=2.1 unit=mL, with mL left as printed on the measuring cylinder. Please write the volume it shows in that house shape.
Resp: value=840 unit=mL
